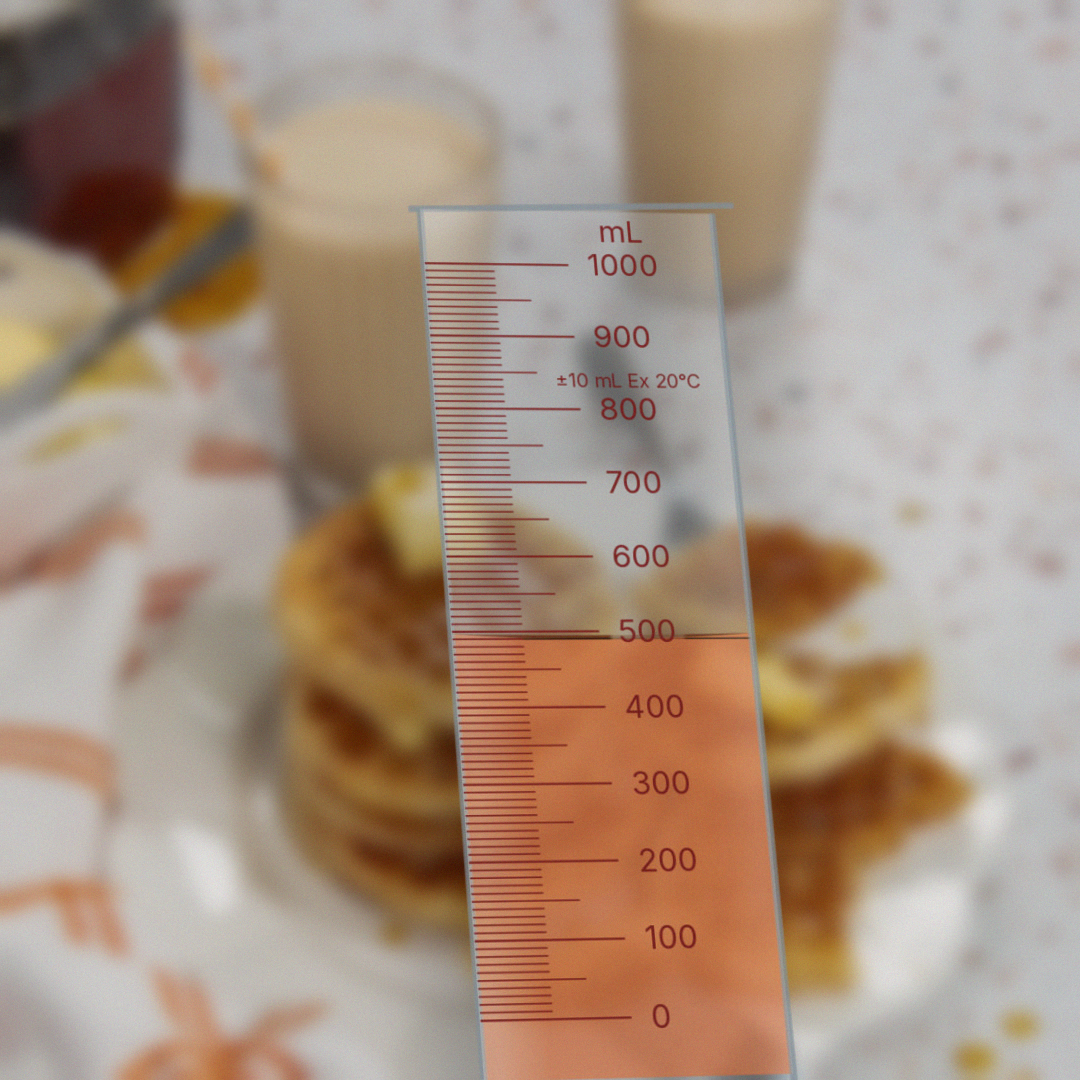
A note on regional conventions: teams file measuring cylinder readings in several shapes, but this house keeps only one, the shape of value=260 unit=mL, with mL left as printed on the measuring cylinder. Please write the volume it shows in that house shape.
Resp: value=490 unit=mL
